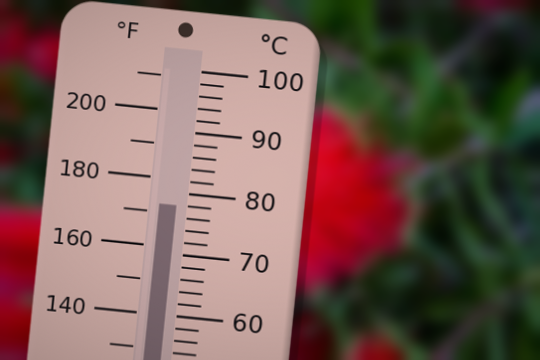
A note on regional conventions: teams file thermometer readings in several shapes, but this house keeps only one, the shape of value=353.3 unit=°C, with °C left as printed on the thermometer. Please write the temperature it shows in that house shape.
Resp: value=78 unit=°C
